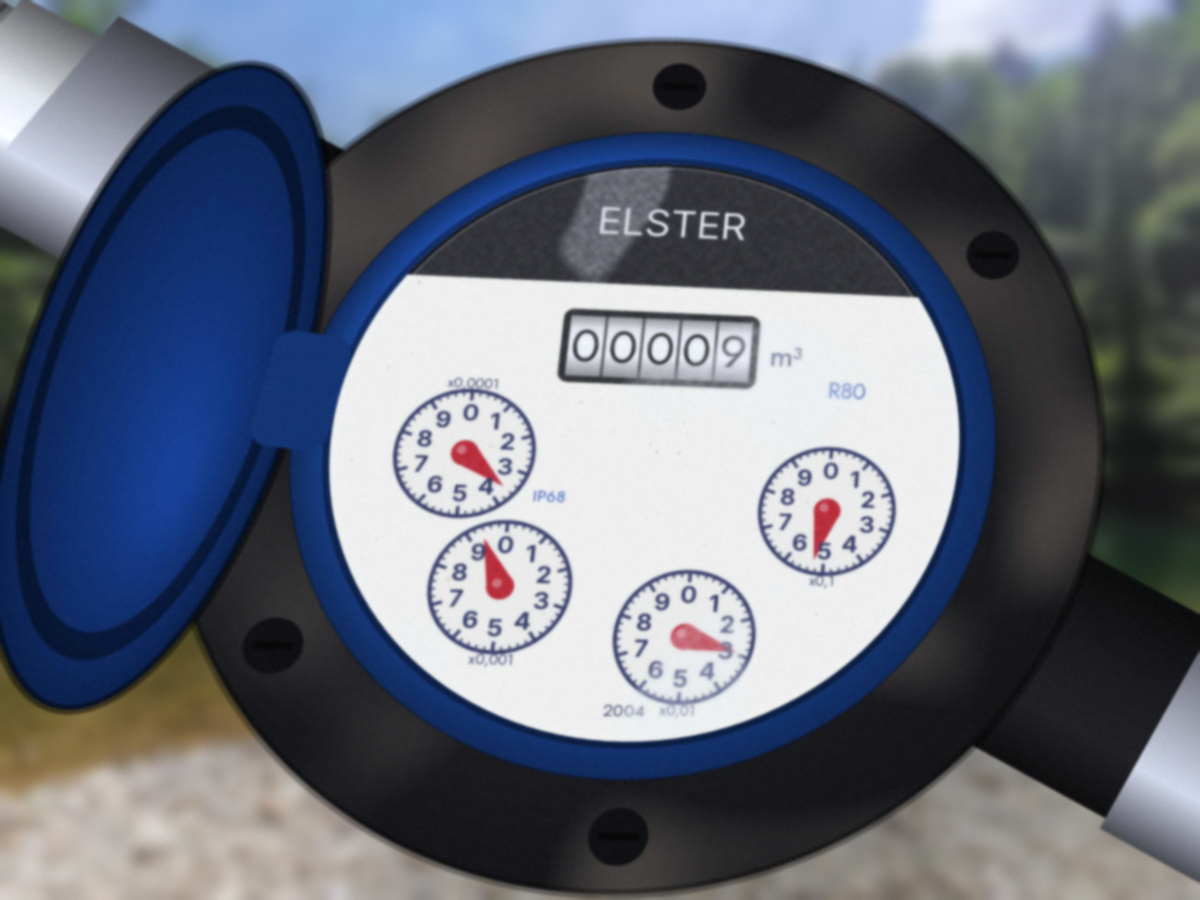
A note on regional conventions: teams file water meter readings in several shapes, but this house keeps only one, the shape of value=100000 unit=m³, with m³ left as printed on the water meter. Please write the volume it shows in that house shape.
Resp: value=9.5293 unit=m³
